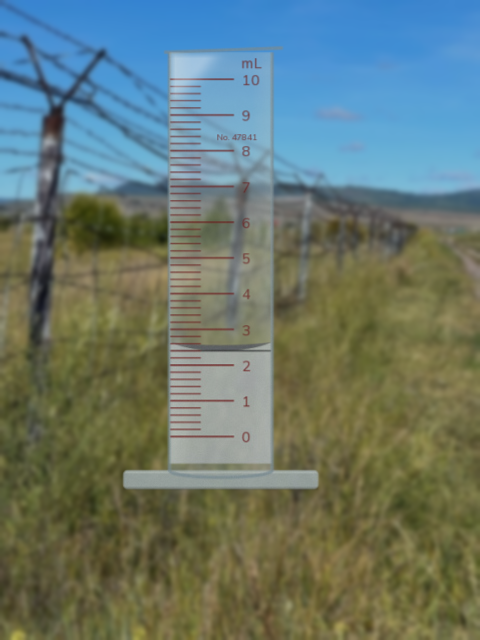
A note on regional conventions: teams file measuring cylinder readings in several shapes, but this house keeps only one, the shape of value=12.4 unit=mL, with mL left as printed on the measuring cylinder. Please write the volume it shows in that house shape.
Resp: value=2.4 unit=mL
